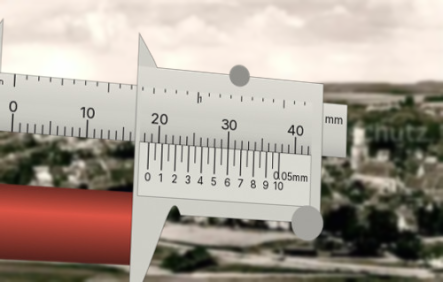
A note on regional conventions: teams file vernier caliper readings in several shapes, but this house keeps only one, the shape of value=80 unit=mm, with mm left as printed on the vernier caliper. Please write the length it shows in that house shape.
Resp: value=18.6 unit=mm
